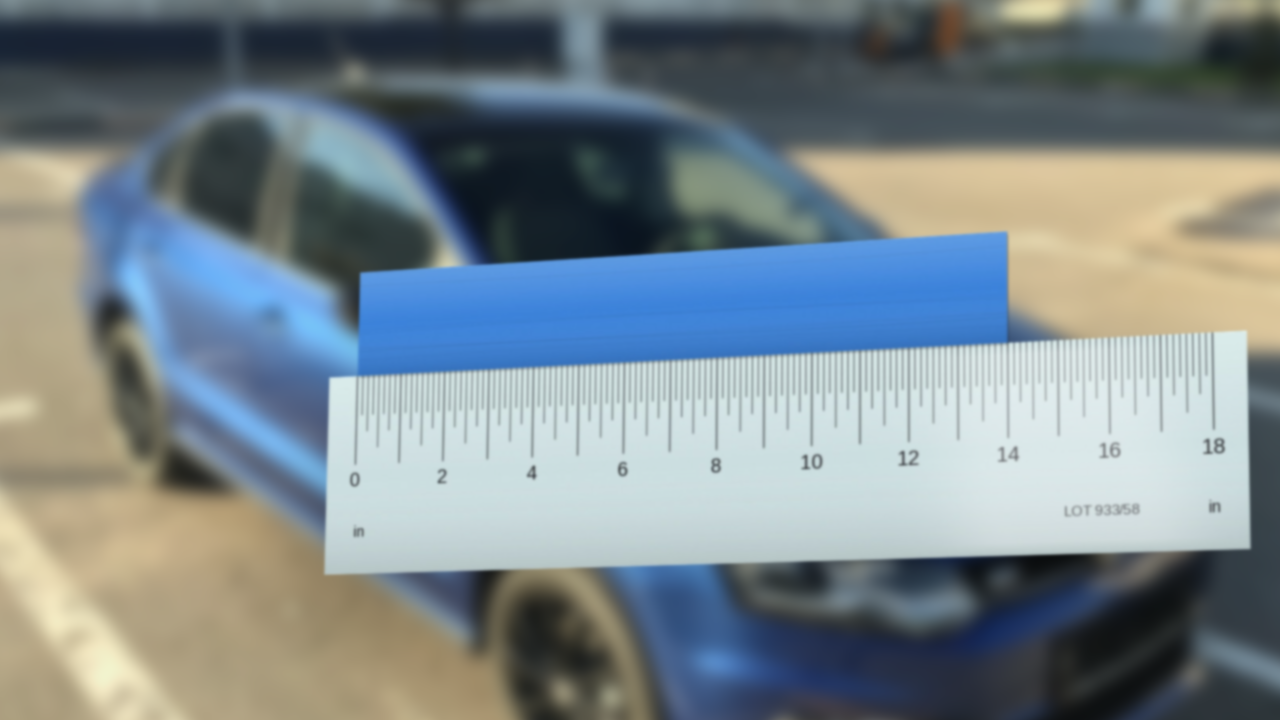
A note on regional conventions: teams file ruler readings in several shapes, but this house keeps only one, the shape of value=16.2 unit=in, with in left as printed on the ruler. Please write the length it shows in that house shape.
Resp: value=14 unit=in
